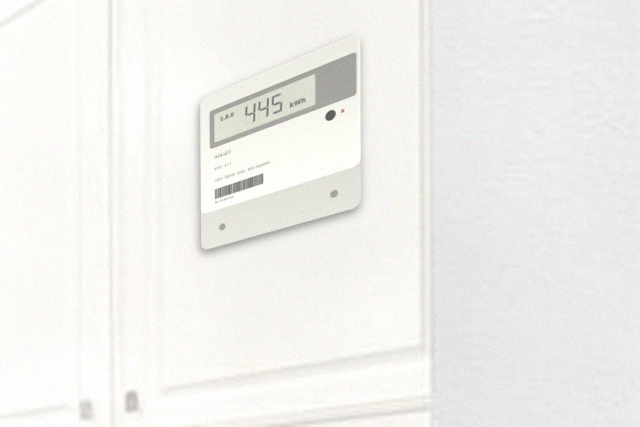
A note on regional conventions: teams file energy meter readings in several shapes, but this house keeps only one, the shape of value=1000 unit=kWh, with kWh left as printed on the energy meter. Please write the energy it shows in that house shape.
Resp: value=445 unit=kWh
